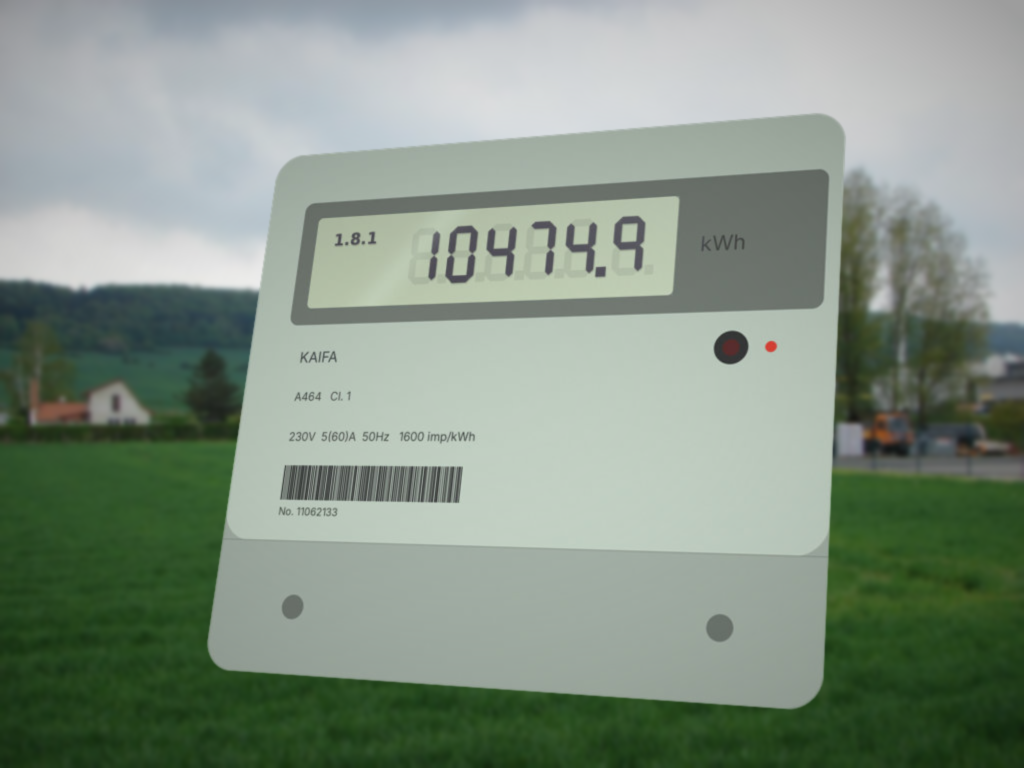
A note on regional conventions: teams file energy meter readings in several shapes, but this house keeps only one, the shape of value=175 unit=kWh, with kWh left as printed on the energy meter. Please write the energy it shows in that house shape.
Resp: value=10474.9 unit=kWh
